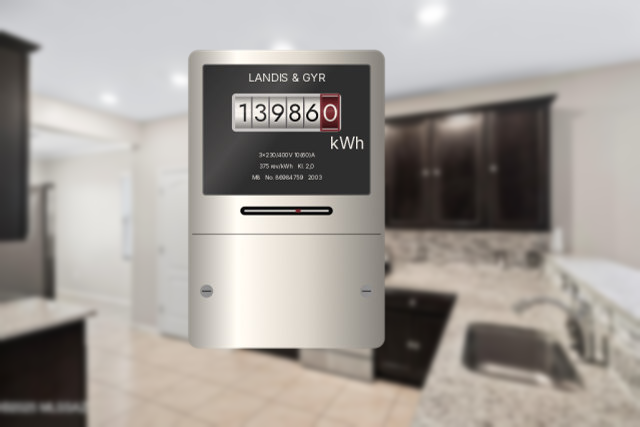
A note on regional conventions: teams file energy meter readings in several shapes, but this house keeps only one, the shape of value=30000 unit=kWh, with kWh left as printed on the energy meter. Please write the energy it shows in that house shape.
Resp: value=13986.0 unit=kWh
